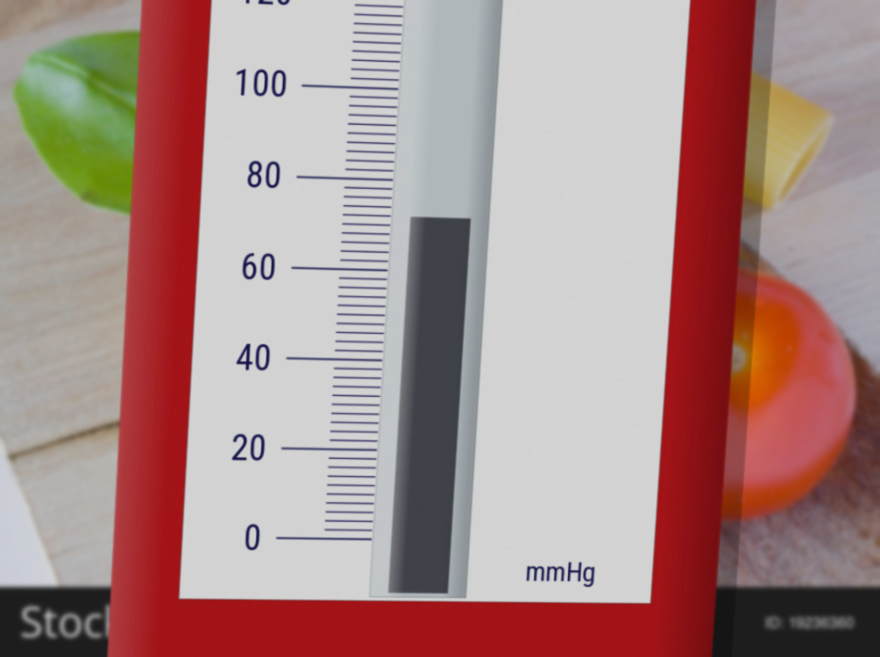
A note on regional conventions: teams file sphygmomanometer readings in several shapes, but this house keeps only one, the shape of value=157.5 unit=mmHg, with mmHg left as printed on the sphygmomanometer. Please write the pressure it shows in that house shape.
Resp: value=72 unit=mmHg
